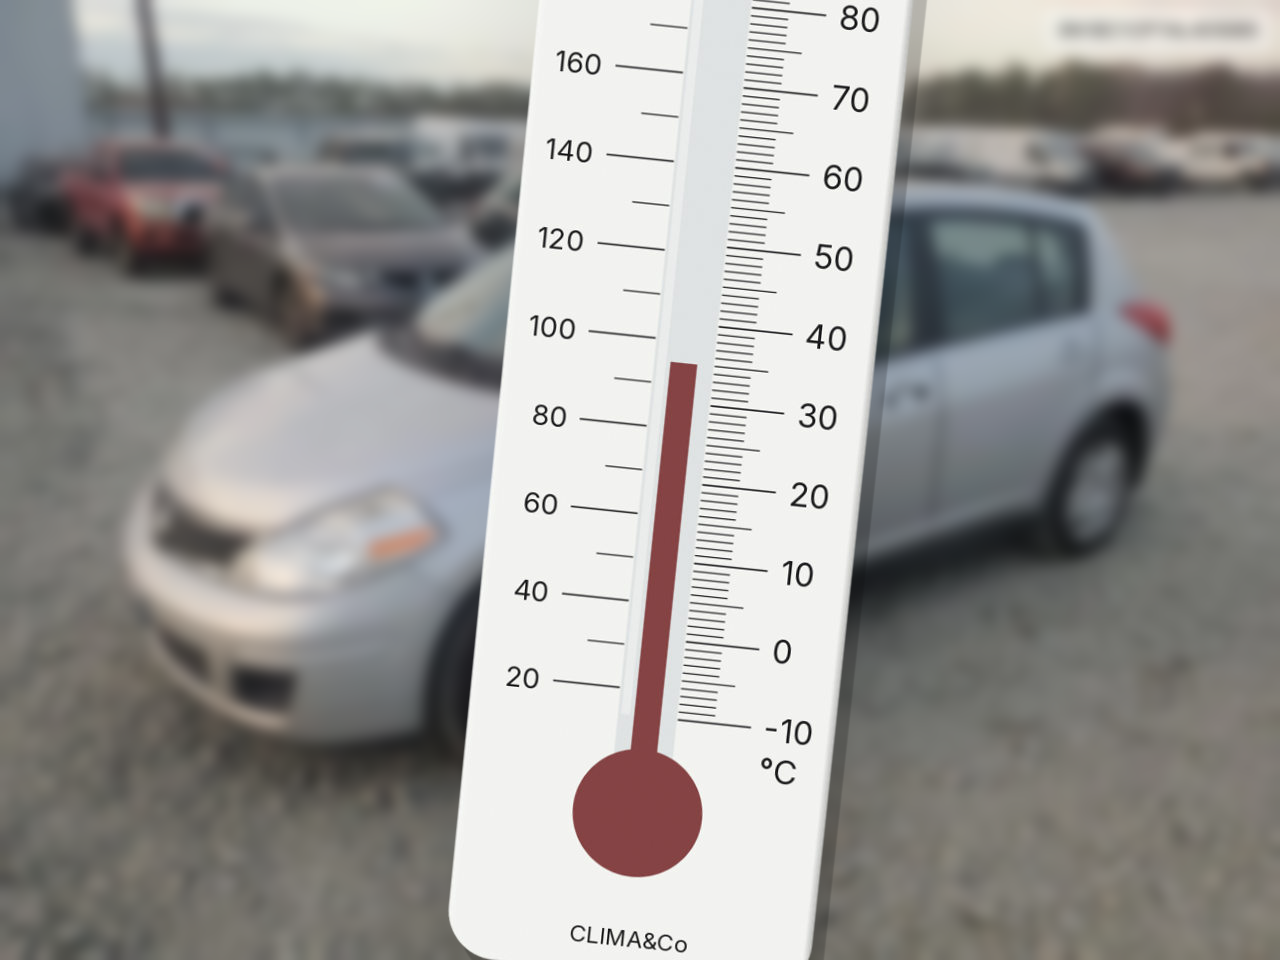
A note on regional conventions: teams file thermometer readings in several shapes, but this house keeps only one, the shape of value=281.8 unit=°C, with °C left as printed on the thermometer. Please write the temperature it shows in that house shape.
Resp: value=35 unit=°C
